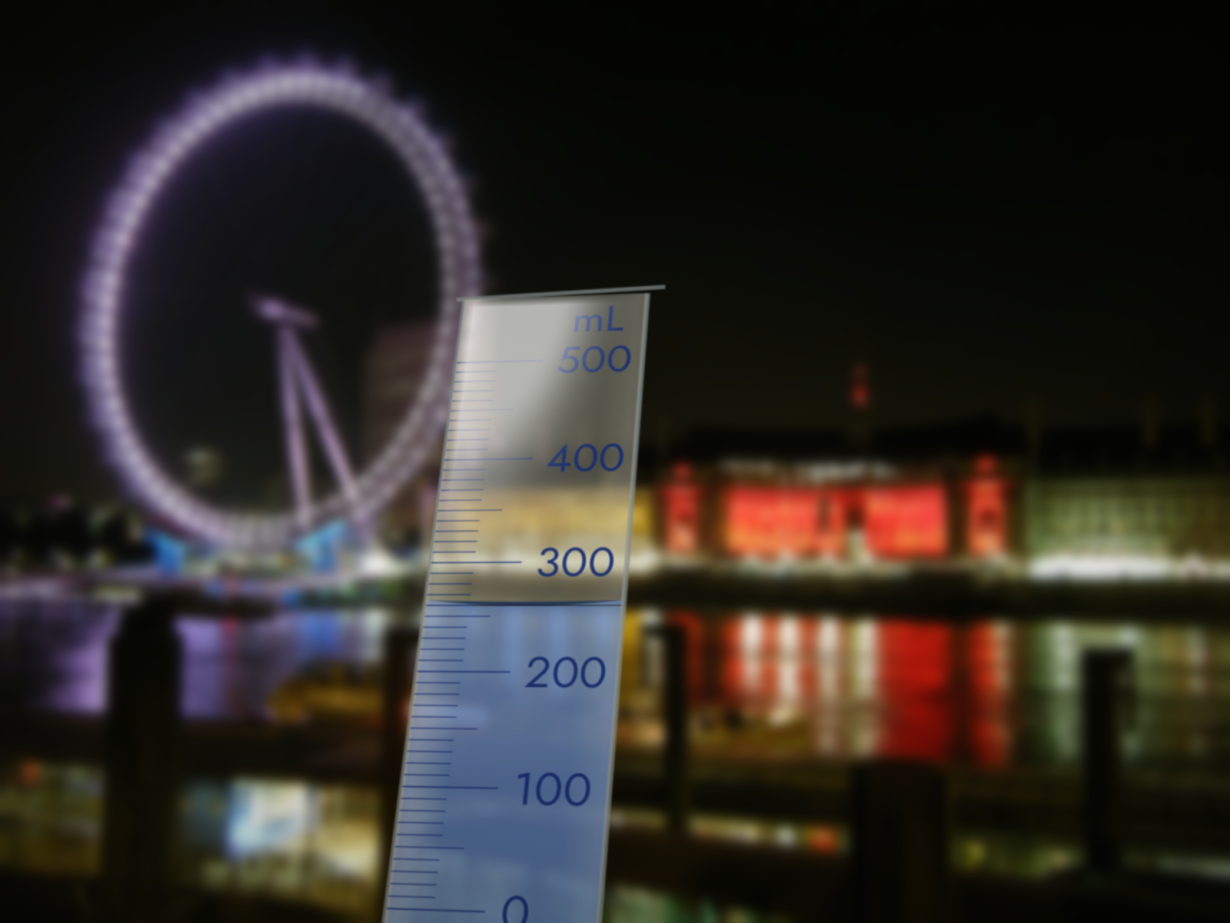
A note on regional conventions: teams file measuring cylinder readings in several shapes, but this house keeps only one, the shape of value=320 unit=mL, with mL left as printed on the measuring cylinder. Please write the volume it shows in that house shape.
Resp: value=260 unit=mL
